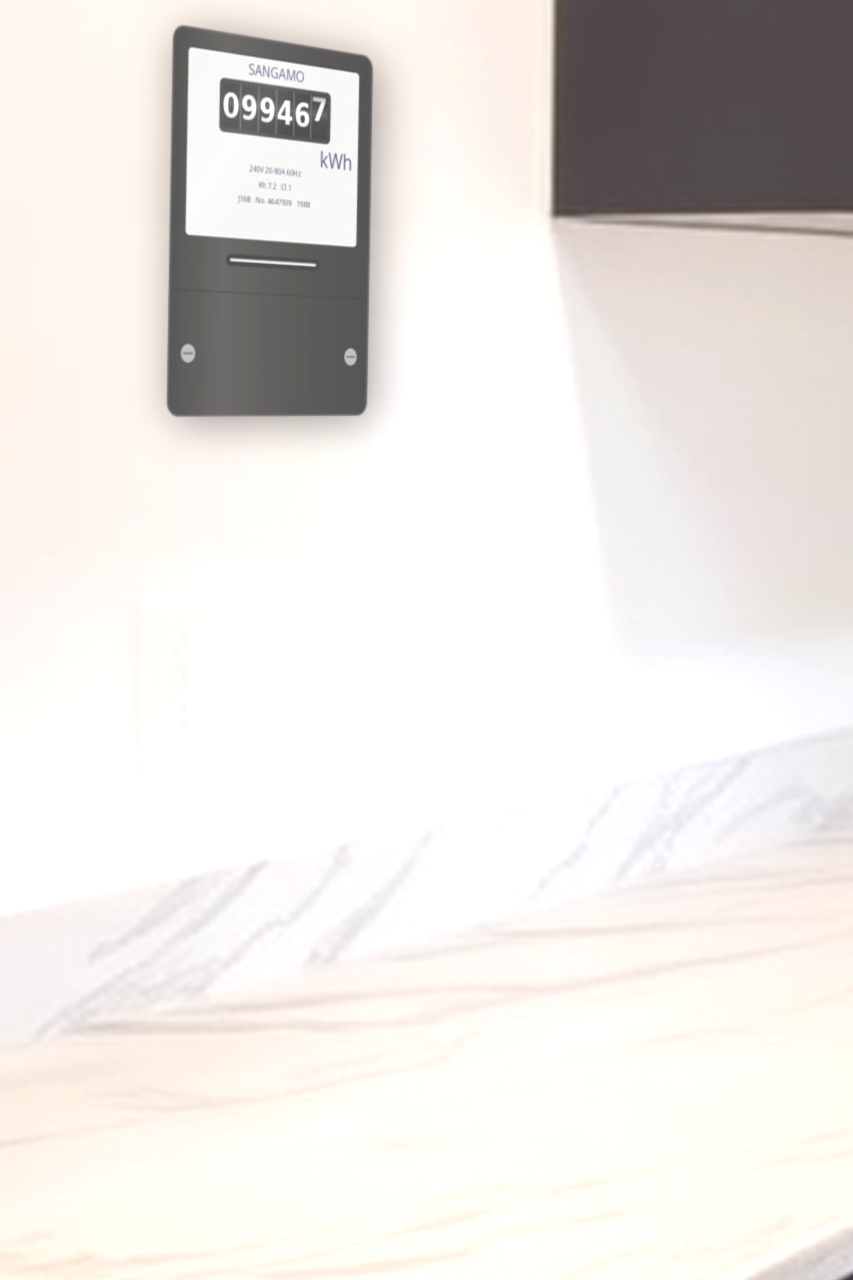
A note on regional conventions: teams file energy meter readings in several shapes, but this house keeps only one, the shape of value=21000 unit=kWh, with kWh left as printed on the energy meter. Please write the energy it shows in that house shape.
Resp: value=99467 unit=kWh
